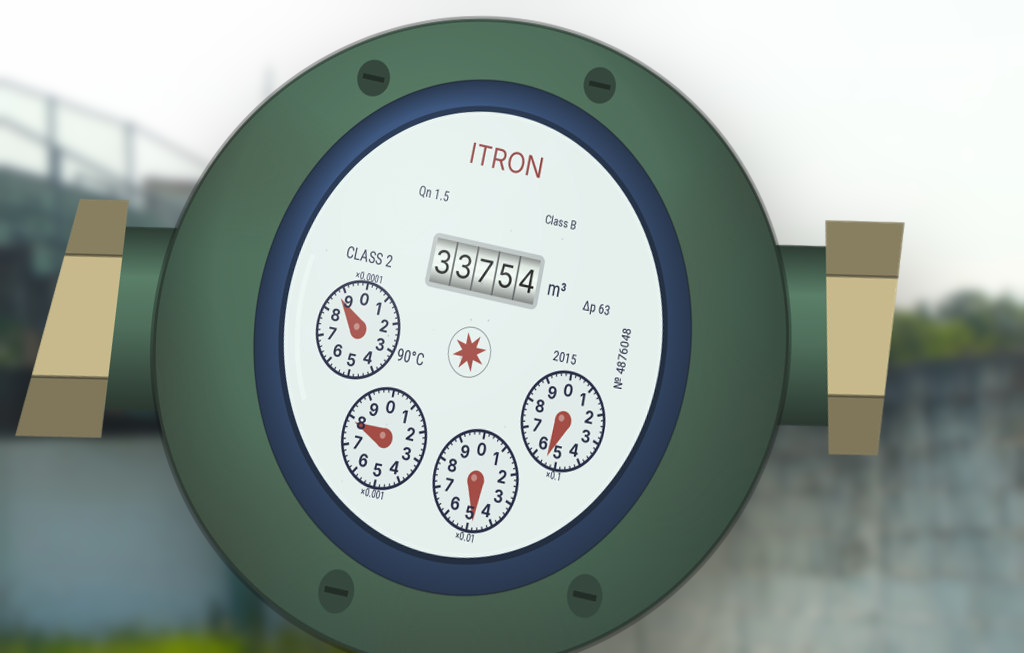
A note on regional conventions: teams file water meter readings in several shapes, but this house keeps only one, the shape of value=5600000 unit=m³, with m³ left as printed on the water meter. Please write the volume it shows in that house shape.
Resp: value=33754.5478 unit=m³
